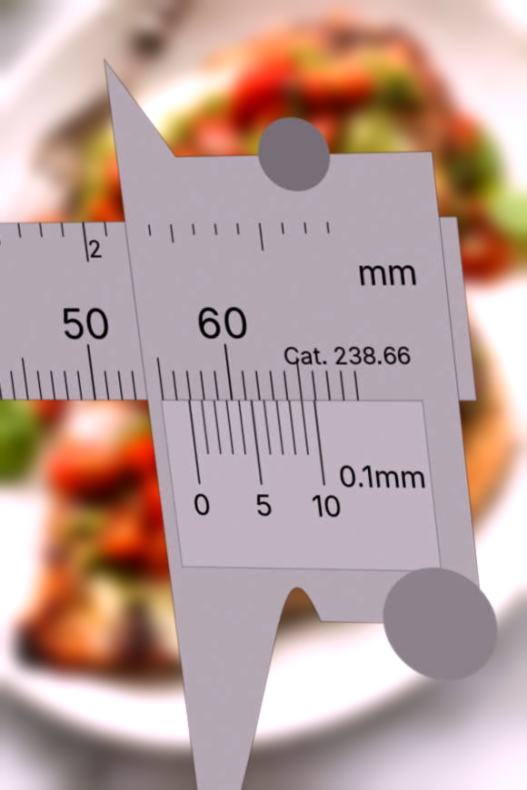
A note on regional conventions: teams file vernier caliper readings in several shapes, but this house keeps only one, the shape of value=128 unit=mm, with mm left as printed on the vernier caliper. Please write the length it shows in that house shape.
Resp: value=56.9 unit=mm
